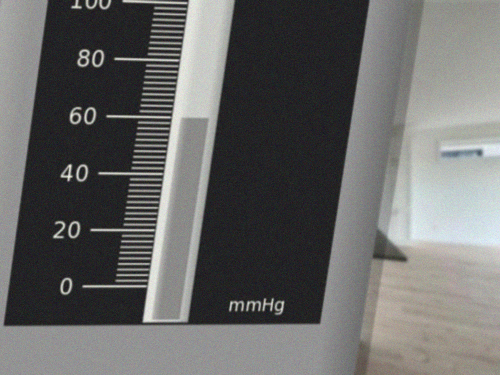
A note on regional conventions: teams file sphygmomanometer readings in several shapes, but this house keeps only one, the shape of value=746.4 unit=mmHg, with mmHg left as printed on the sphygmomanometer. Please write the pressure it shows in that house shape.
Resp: value=60 unit=mmHg
